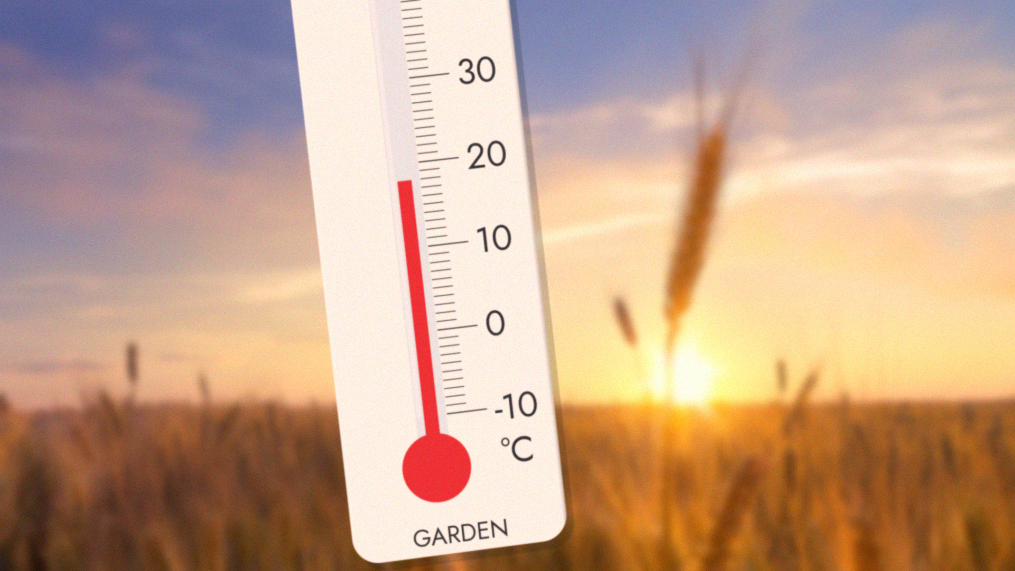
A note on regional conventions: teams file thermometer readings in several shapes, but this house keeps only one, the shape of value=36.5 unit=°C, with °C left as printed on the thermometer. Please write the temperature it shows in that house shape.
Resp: value=18 unit=°C
